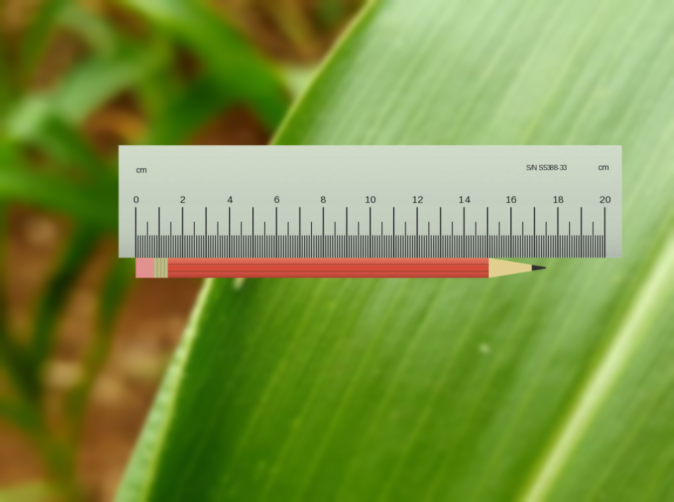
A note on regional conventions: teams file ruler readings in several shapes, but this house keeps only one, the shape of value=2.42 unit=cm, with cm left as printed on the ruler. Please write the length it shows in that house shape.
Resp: value=17.5 unit=cm
